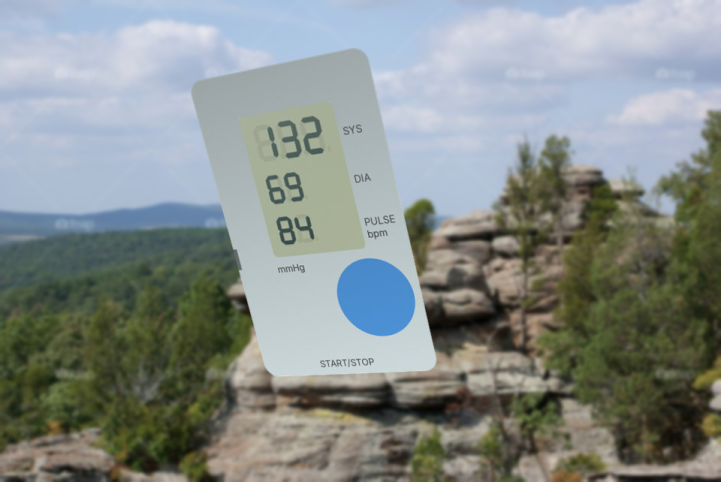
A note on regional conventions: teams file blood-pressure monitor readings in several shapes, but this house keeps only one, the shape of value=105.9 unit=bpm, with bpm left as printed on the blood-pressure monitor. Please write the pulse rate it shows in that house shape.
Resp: value=84 unit=bpm
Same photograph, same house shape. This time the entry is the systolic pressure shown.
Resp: value=132 unit=mmHg
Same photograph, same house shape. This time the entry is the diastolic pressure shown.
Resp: value=69 unit=mmHg
